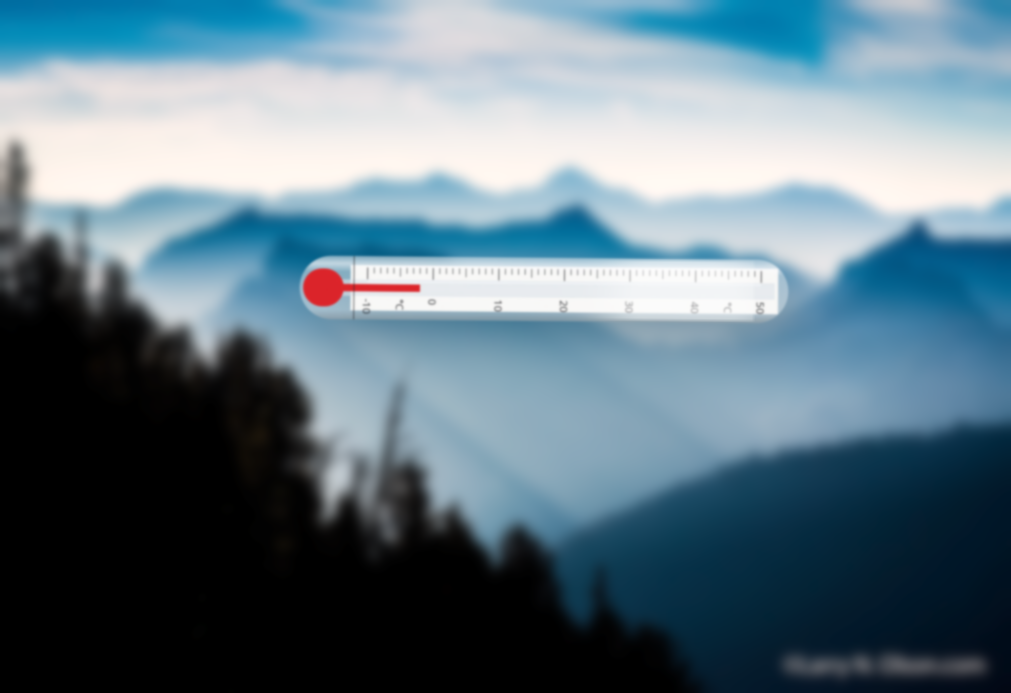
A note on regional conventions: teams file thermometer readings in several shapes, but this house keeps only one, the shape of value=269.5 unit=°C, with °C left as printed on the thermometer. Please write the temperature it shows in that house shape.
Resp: value=-2 unit=°C
